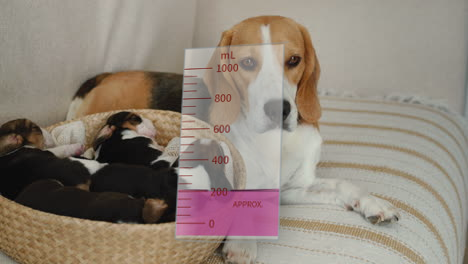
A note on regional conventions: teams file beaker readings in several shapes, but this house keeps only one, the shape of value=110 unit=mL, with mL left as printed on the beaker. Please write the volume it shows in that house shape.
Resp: value=200 unit=mL
